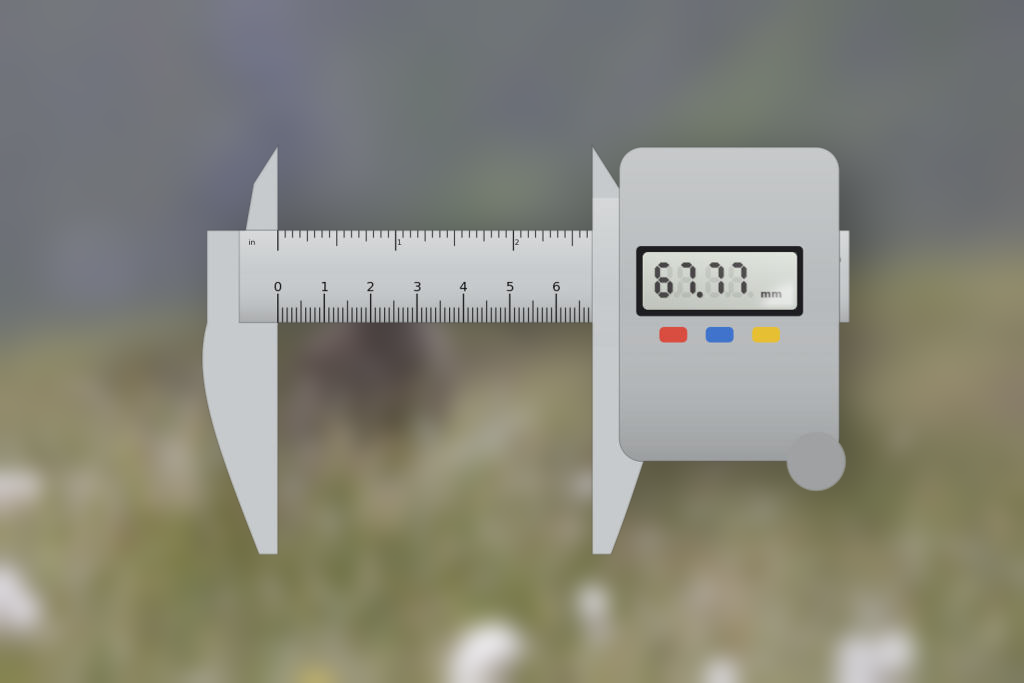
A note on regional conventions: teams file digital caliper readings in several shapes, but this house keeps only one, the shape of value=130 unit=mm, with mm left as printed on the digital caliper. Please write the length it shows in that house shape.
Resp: value=67.77 unit=mm
